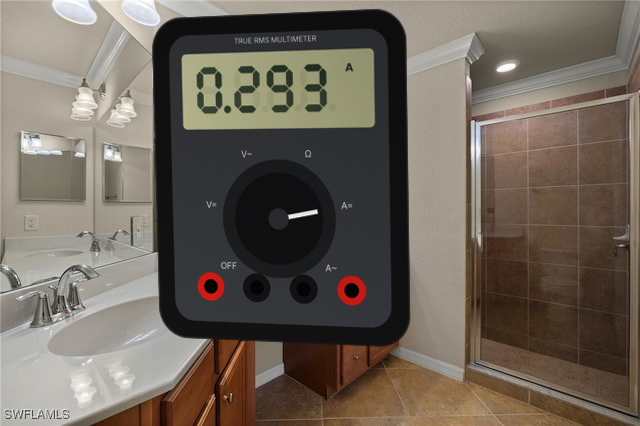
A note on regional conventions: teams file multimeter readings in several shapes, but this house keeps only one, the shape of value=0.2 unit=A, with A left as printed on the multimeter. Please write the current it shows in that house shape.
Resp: value=0.293 unit=A
